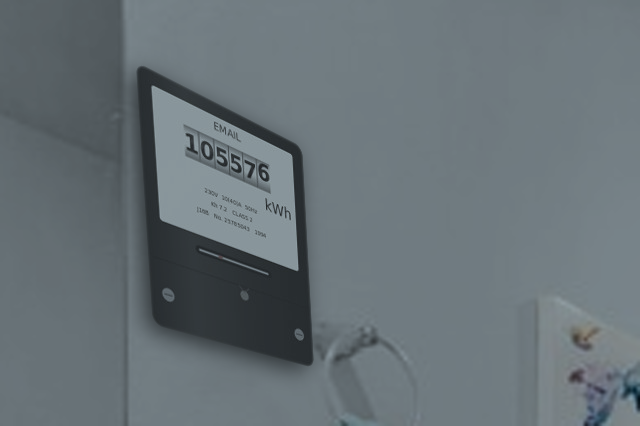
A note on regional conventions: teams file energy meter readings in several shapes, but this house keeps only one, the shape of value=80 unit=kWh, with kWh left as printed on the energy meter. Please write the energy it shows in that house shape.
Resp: value=105576 unit=kWh
